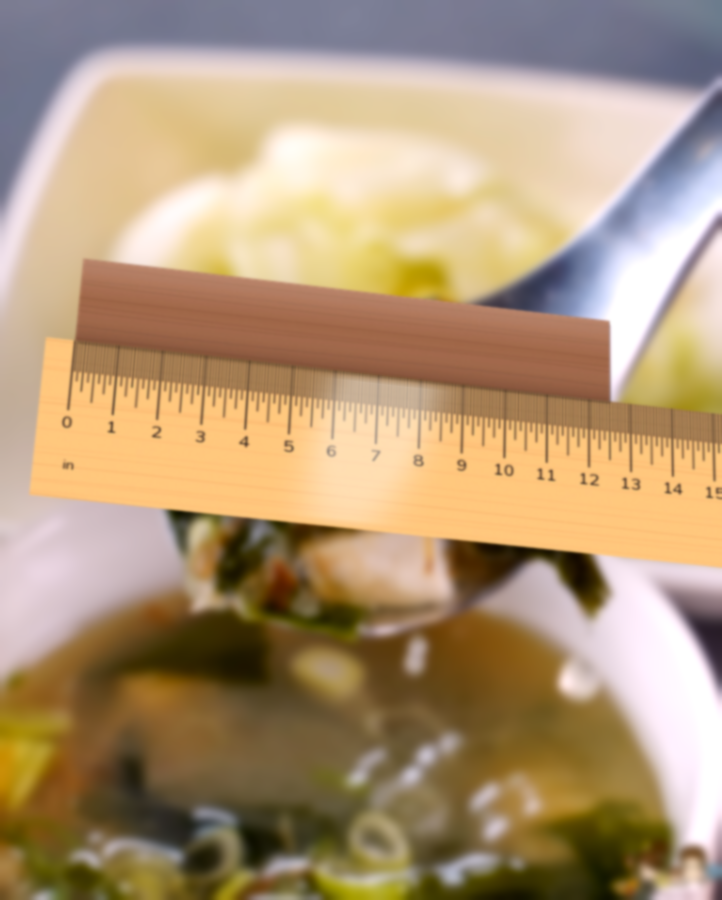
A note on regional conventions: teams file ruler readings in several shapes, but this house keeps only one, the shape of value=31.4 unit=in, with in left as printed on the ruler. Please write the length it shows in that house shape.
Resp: value=12.5 unit=in
